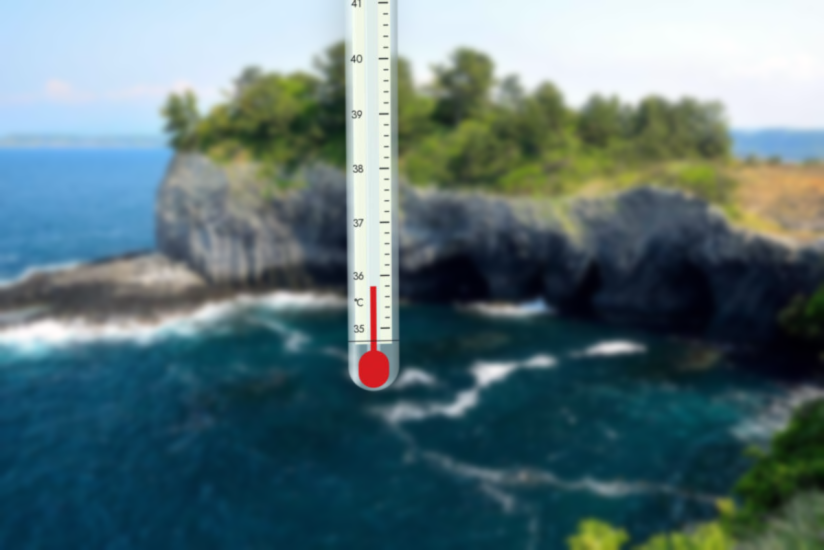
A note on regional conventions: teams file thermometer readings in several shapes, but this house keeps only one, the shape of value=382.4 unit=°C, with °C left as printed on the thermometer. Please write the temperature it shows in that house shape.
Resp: value=35.8 unit=°C
